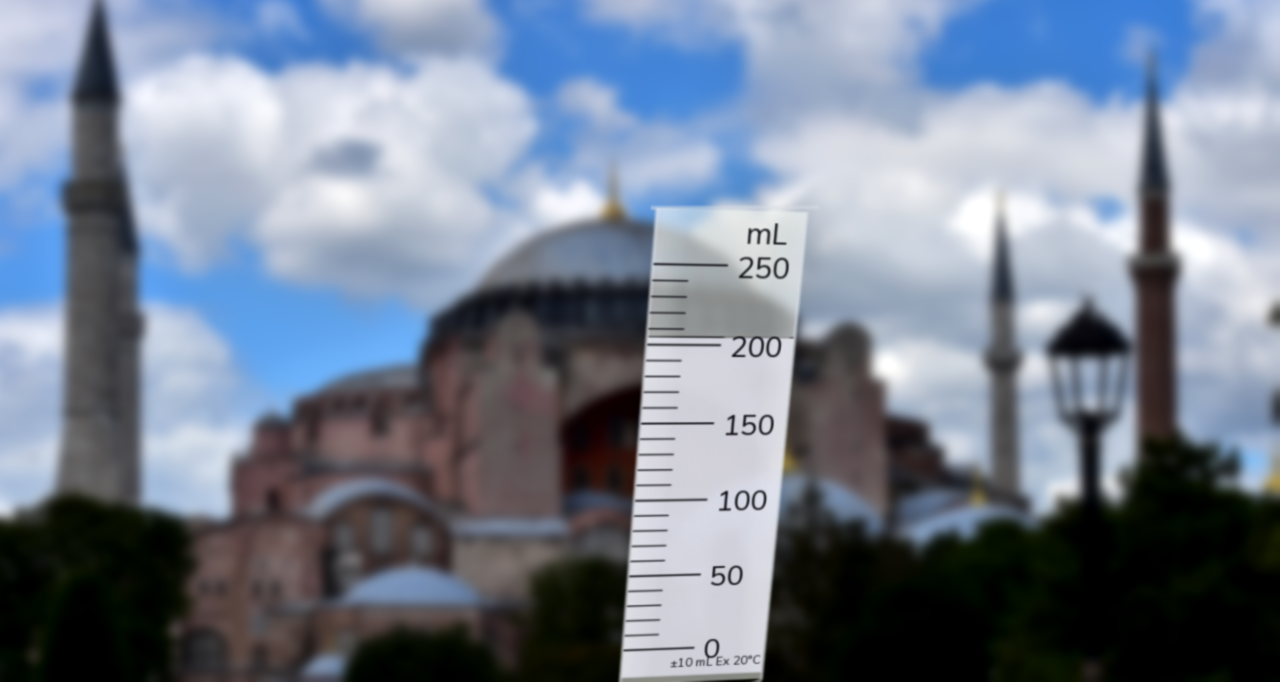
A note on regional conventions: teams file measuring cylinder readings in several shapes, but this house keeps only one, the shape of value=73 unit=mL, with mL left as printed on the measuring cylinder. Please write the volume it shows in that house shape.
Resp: value=205 unit=mL
